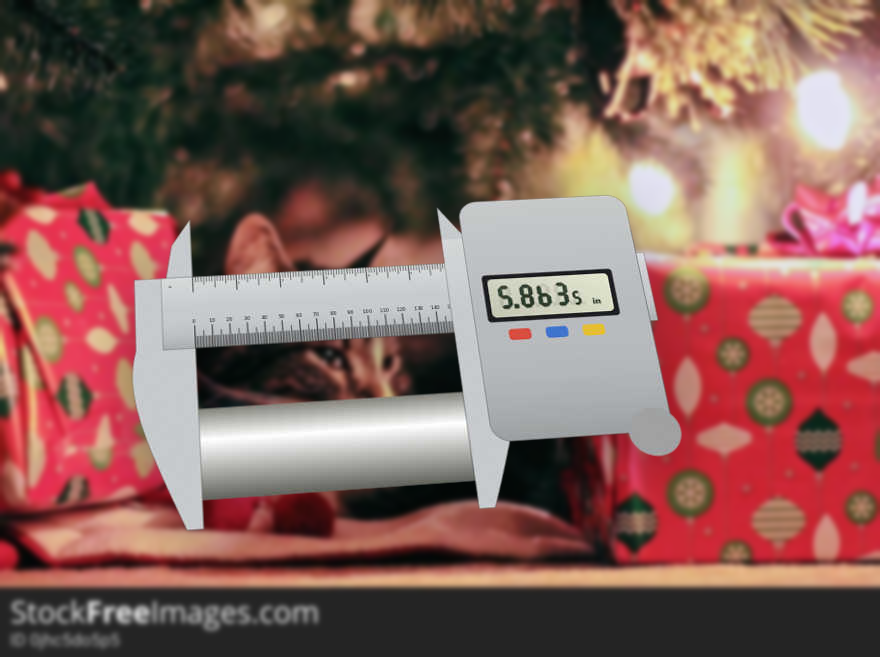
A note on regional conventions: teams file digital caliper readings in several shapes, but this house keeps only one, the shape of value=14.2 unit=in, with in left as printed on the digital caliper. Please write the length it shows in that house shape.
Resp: value=5.8635 unit=in
